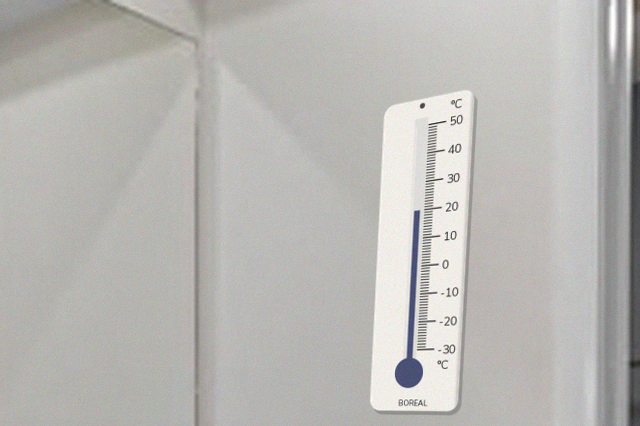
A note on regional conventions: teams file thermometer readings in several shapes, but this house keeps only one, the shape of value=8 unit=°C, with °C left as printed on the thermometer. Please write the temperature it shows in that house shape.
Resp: value=20 unit=°C
